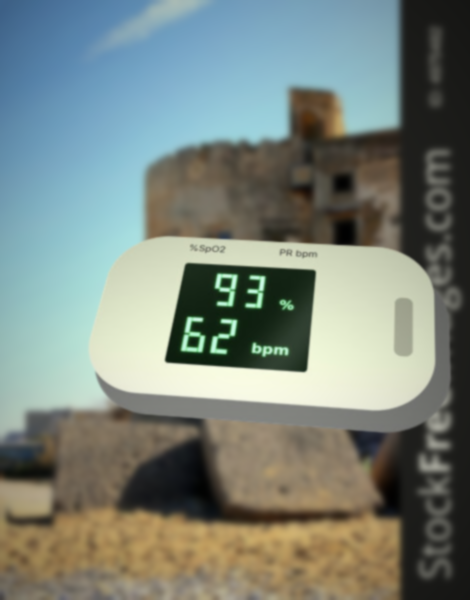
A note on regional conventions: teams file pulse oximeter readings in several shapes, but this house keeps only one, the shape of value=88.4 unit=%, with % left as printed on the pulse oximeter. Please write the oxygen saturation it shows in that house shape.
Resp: value=93 unit=%
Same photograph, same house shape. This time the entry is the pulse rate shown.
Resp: value=62 unit=bpm
